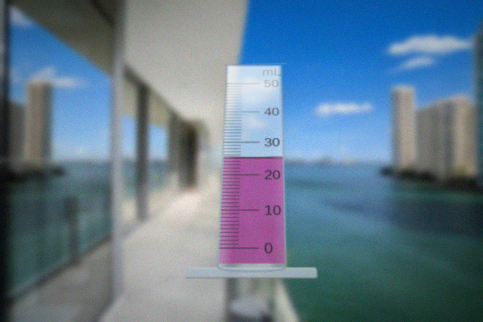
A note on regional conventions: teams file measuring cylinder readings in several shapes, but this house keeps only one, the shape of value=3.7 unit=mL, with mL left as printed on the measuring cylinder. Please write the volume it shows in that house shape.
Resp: value=25 unit=mL
